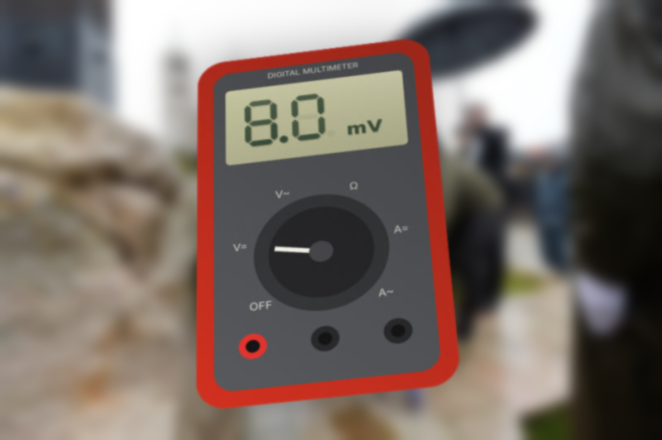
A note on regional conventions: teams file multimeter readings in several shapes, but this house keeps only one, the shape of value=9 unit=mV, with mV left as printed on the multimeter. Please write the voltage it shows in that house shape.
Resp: value=8.0 unit=mV
